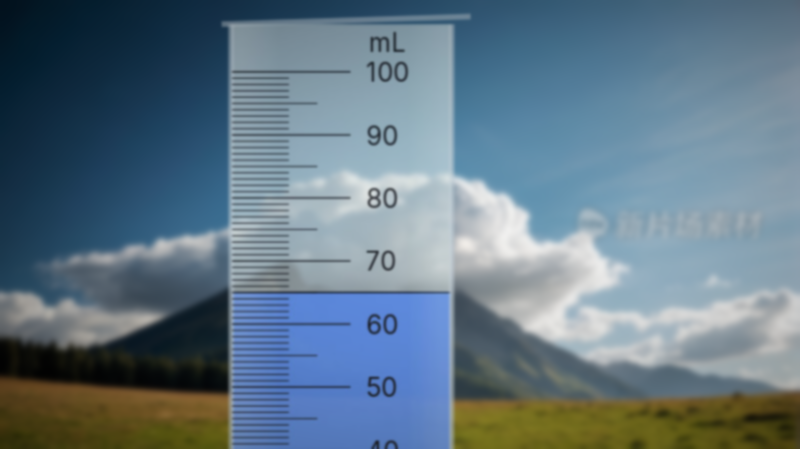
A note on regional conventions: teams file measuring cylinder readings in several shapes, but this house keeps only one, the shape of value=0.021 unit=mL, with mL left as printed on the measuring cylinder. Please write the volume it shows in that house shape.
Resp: value=65 unit=mL
